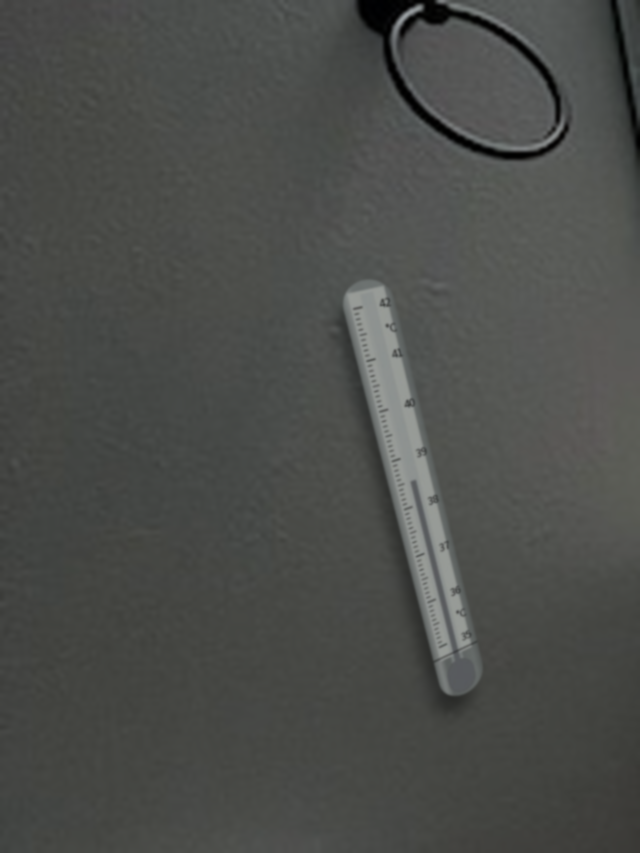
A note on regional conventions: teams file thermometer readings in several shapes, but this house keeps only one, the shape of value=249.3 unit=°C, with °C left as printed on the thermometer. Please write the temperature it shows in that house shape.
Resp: value=38.5 unit=°C
